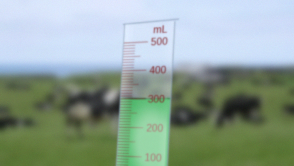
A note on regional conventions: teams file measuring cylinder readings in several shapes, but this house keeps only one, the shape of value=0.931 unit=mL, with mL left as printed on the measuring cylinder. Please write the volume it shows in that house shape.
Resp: value=300 unit=mL
